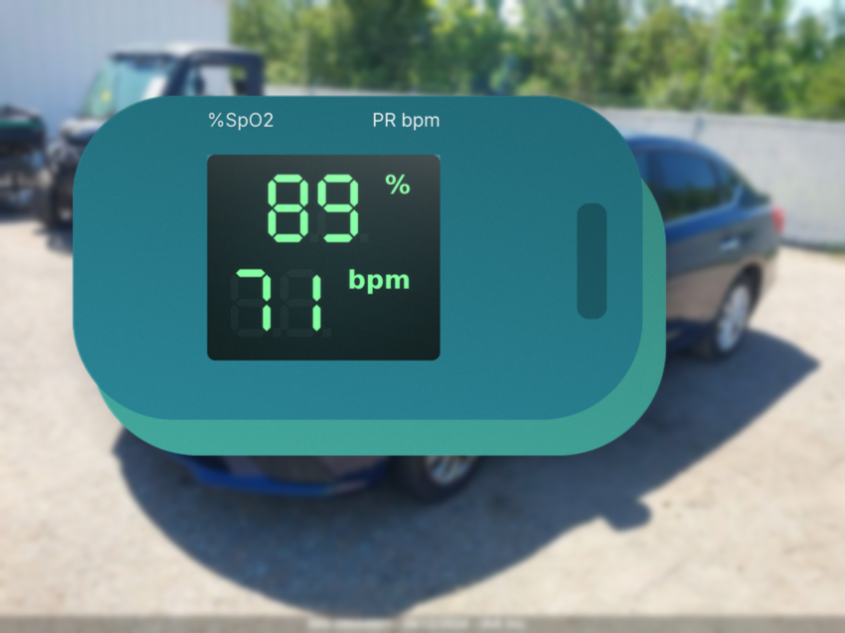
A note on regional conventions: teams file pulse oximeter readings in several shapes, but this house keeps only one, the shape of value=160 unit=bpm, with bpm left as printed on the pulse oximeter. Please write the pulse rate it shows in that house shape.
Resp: value=71 unit=bpm
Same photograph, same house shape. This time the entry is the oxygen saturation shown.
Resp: value=89 unit=%
